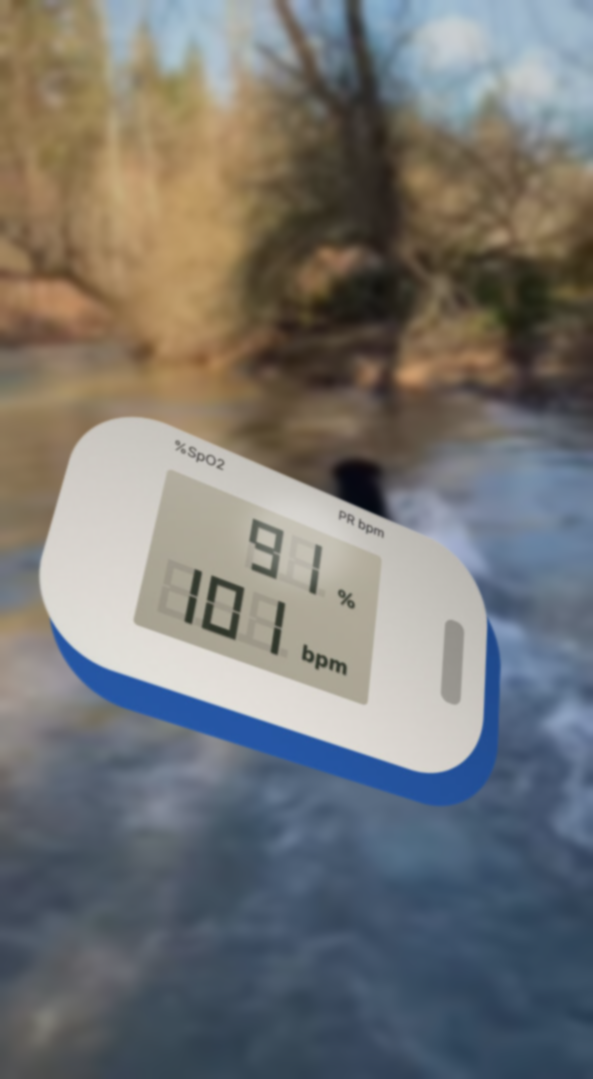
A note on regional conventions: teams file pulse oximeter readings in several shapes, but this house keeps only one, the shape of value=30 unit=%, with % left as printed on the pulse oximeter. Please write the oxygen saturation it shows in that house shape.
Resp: value=91 unit=%
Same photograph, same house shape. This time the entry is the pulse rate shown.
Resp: value=101 unit=bpm
